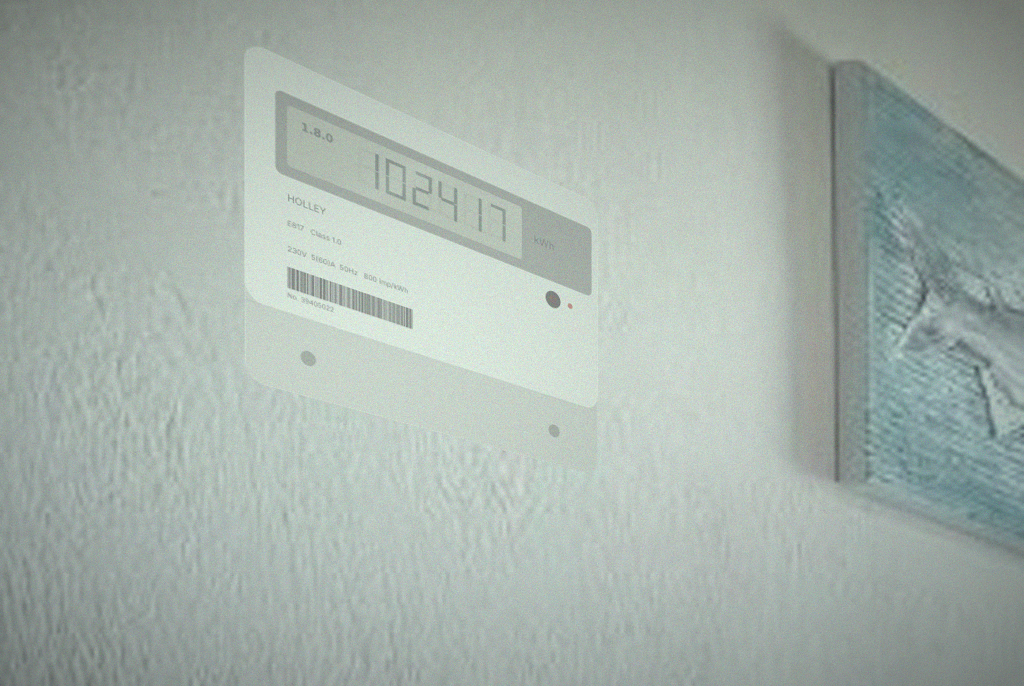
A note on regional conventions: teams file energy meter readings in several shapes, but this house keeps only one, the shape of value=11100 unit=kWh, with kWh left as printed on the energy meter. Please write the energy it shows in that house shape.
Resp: value=102417 unit=kWh
